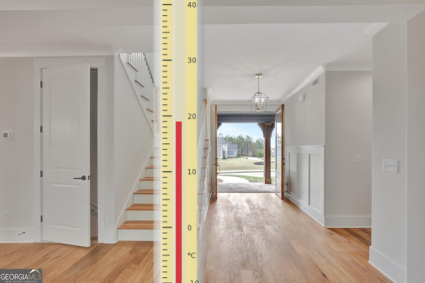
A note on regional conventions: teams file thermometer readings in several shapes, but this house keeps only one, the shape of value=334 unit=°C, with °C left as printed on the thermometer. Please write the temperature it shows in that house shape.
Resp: value=19 unit=°C
